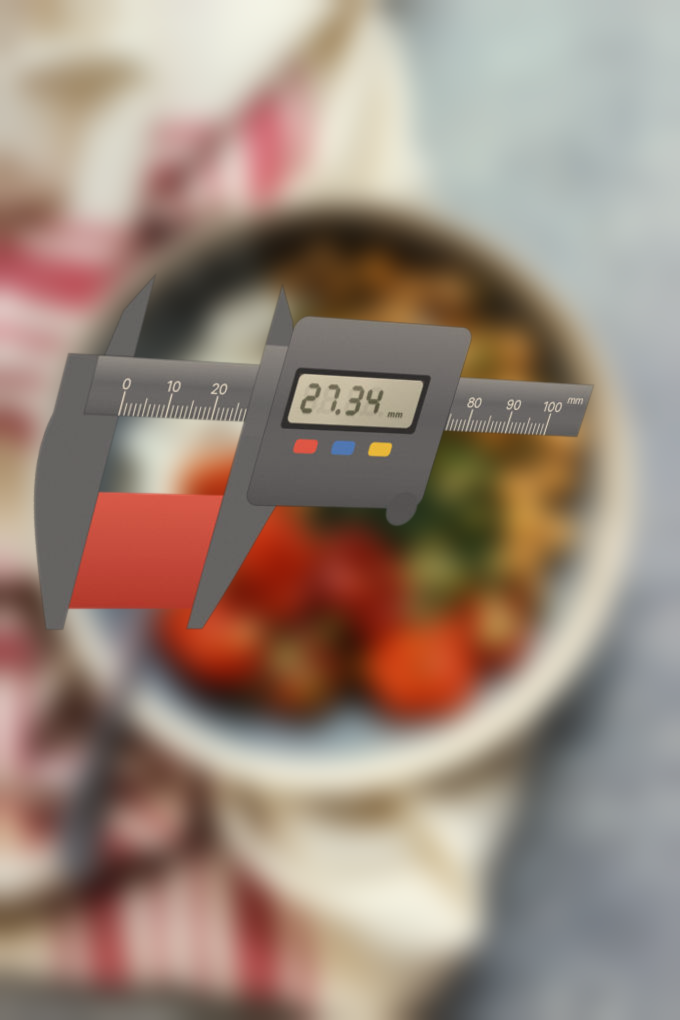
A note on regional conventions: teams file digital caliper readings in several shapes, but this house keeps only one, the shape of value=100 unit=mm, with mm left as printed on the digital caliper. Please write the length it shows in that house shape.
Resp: value=27.34 unit=mm
